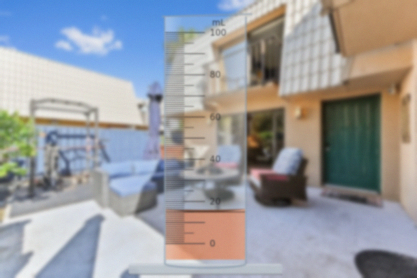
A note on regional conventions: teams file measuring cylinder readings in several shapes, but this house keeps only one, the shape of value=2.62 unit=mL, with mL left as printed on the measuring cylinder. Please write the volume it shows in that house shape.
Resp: value=15 unit=mL
